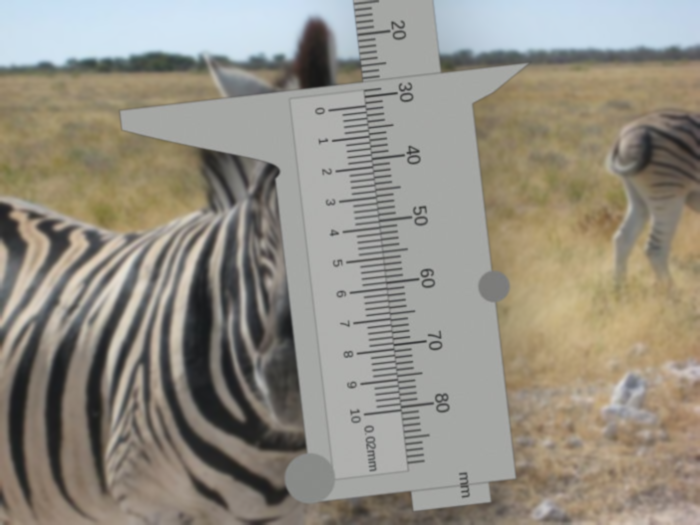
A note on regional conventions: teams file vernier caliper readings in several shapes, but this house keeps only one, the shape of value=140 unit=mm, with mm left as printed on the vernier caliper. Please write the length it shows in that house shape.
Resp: value=31.5 unit=mm
